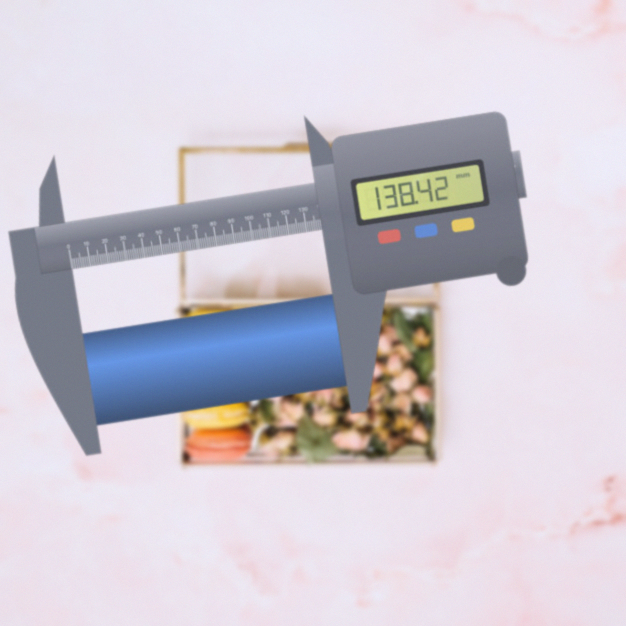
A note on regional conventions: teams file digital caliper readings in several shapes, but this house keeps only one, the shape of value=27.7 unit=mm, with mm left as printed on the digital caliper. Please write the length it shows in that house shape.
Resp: value=138.42 unit=mm
